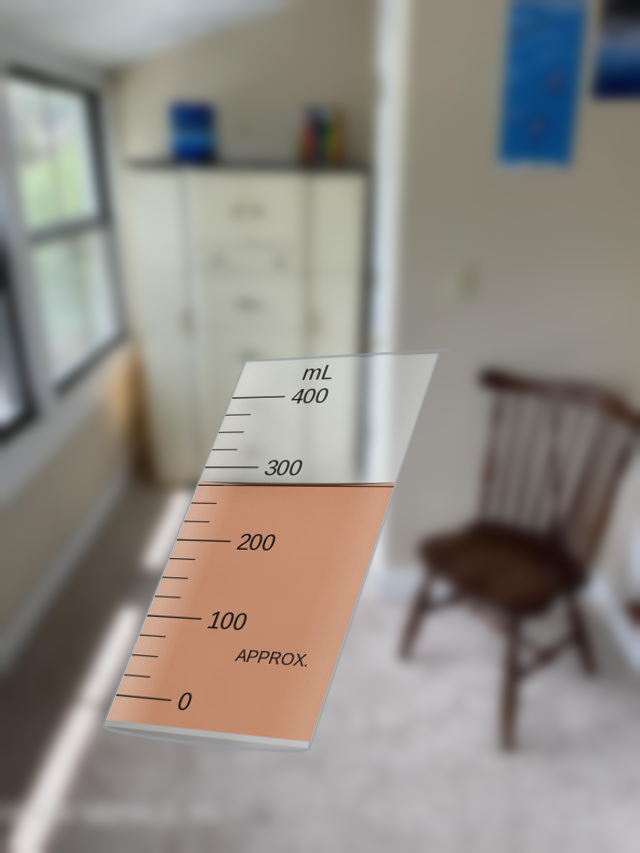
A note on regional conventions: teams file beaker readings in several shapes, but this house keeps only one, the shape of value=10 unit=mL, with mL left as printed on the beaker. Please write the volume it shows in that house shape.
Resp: value=275 unit=mL
